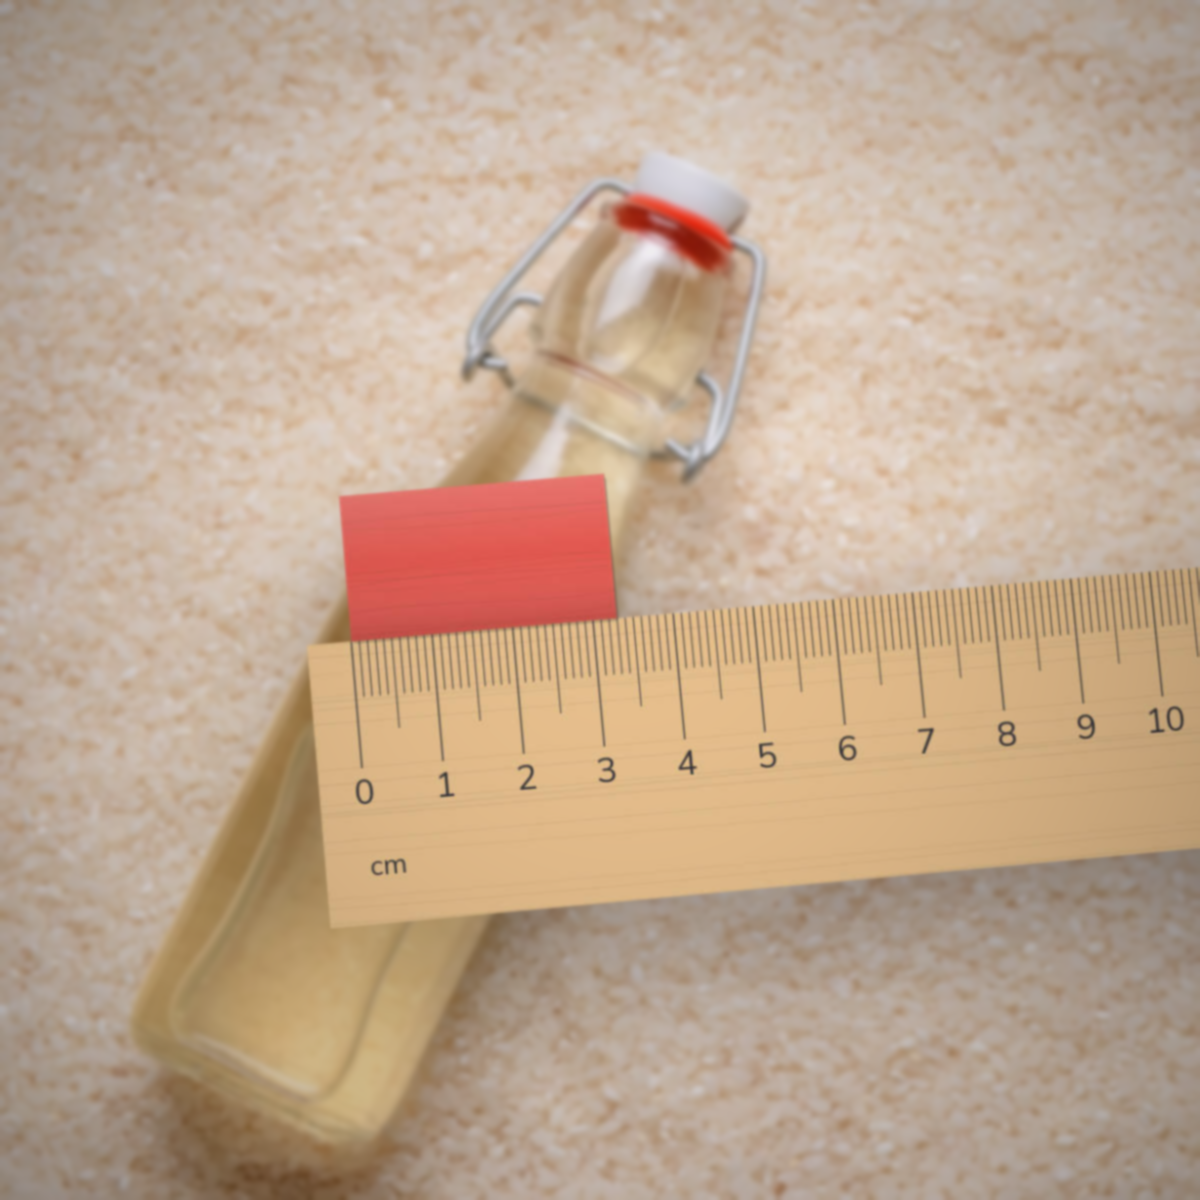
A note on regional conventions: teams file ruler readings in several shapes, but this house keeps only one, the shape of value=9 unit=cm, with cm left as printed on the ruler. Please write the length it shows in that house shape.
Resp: value=3.3 unit=cm
